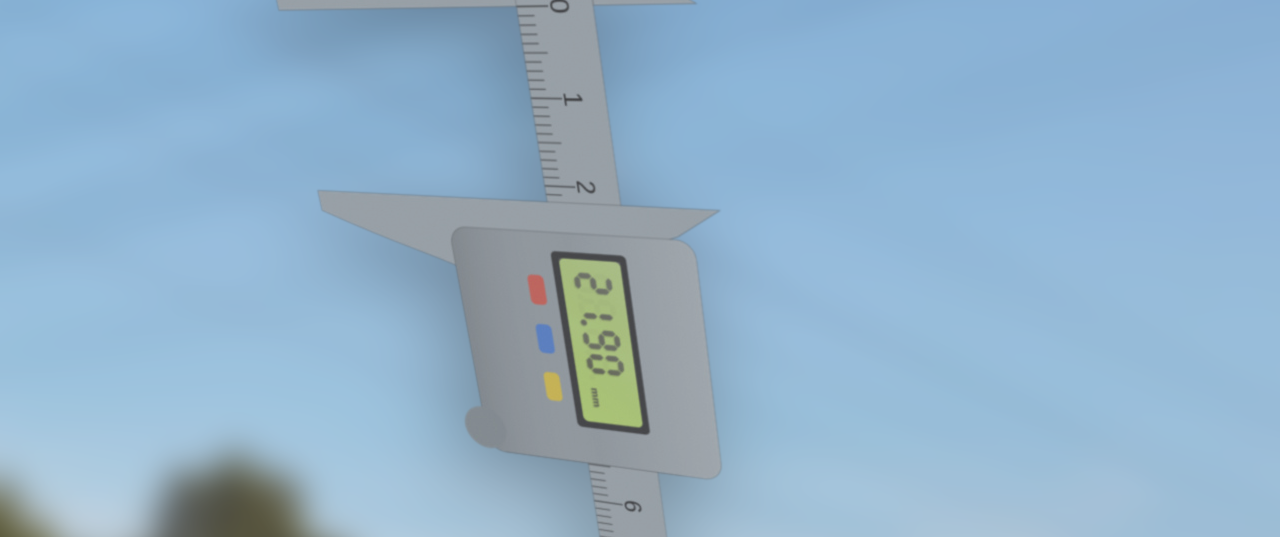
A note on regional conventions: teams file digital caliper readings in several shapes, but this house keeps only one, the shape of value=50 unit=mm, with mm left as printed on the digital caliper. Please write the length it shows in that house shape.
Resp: value=21.90 unit=mm
